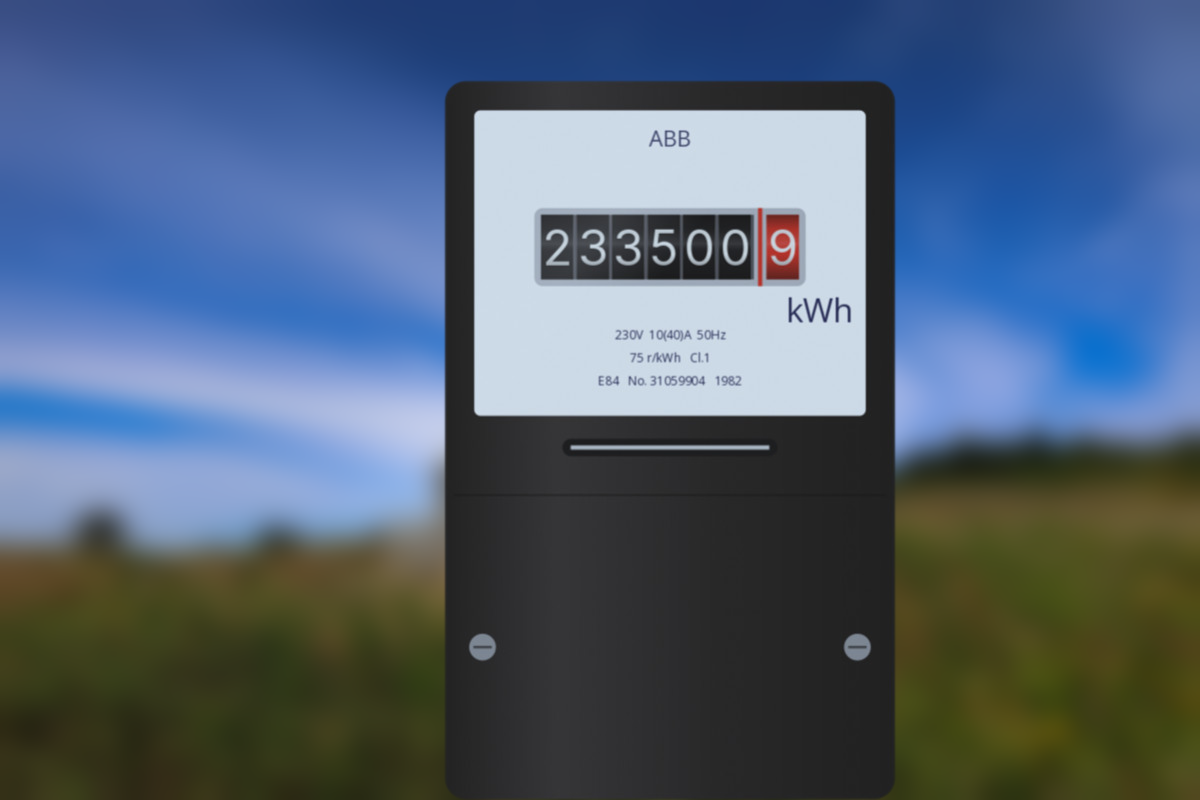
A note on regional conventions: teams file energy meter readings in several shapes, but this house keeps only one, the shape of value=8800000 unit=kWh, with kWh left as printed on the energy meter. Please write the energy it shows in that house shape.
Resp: value=233500.9 unit=kWh
